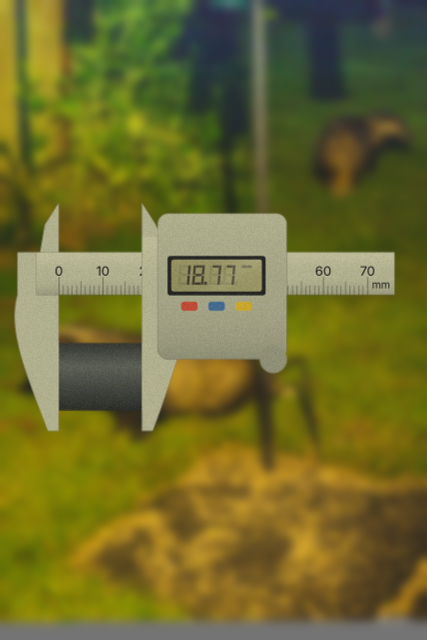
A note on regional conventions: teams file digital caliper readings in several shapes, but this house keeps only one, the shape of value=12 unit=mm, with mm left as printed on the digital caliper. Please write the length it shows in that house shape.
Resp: value=18.77 unit=mm
